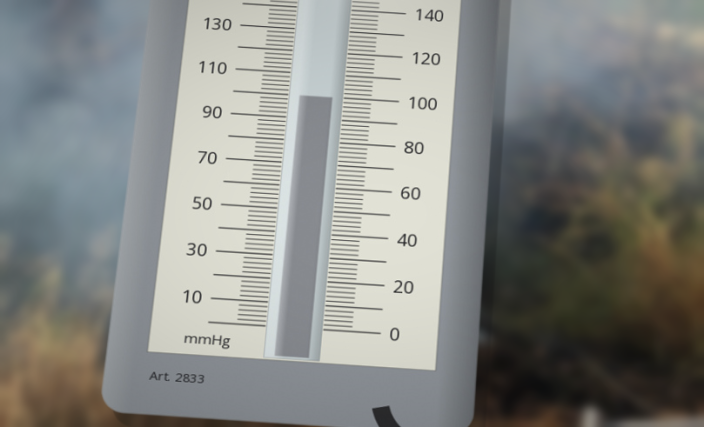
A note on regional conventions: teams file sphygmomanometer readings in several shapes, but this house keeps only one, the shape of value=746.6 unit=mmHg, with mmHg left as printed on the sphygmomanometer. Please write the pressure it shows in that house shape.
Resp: value=100 unit=mmHg
